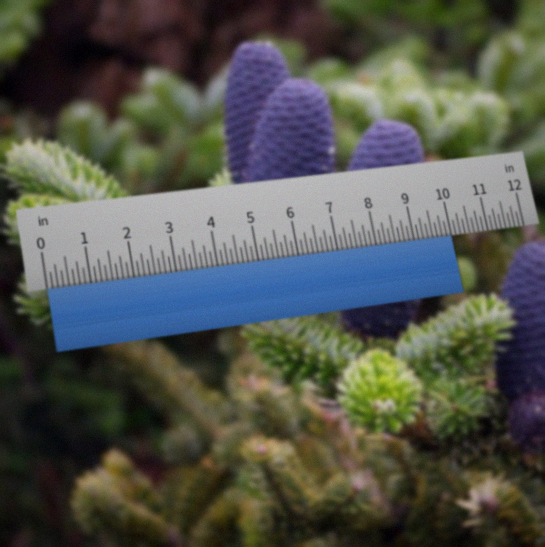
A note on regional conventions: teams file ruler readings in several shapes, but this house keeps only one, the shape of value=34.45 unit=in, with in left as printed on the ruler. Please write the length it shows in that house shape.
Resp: value=10 unit=in
